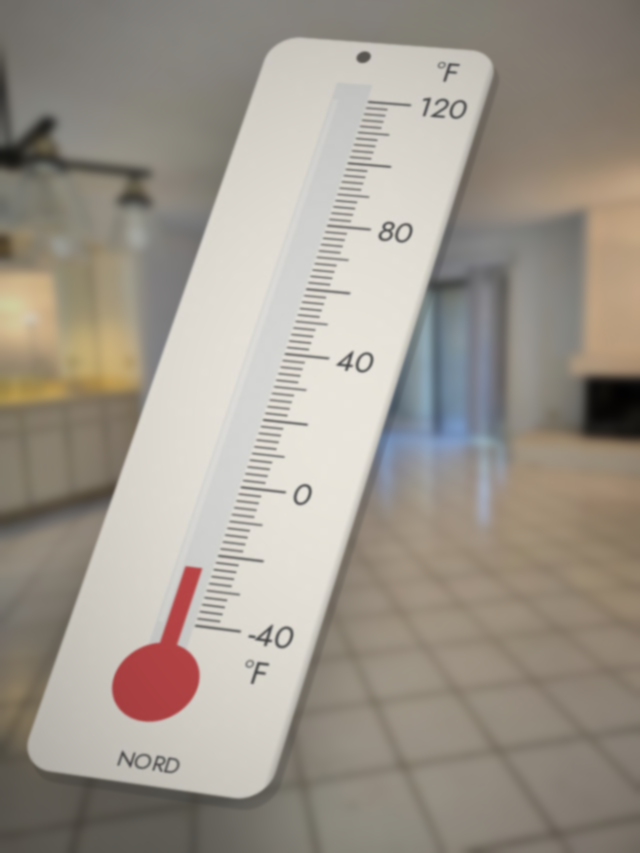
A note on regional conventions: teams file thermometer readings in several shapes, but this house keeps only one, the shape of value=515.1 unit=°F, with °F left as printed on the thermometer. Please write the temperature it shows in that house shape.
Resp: value=-24 unit=°F
